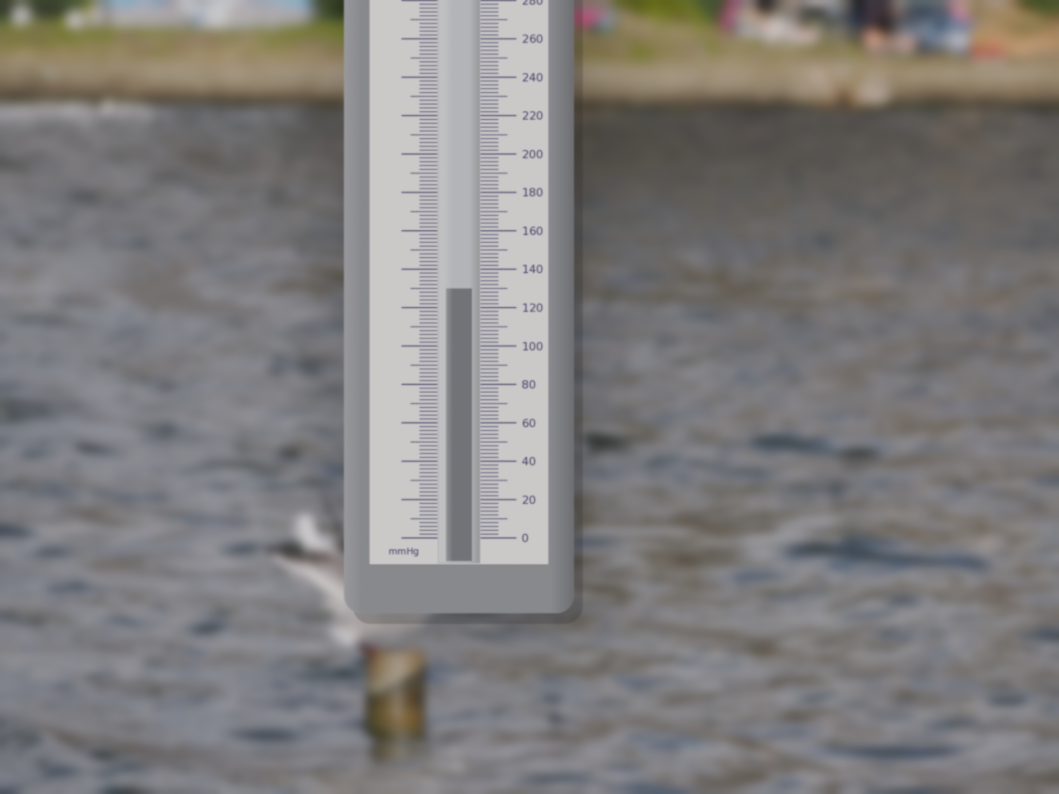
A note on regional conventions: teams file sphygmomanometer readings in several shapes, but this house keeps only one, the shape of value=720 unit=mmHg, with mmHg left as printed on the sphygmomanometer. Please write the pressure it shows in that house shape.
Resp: value=130 unit=mmHg
